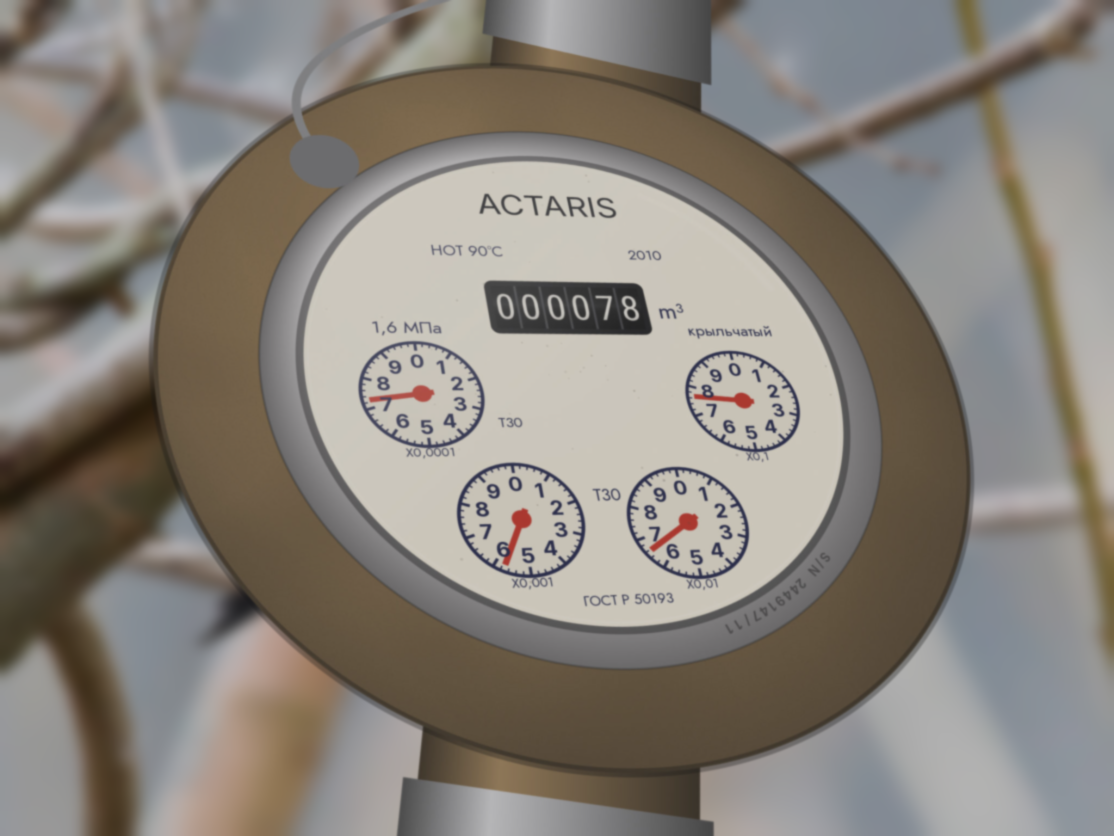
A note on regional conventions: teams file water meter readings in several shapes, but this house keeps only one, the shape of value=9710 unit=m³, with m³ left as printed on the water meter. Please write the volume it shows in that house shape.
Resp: value=78.7657 unit=m³
